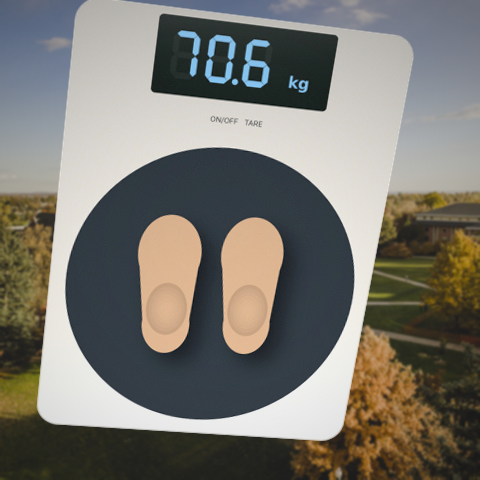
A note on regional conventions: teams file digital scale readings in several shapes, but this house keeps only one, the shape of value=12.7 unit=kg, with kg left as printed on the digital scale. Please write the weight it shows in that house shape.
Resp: value=70.6 unit=kg
